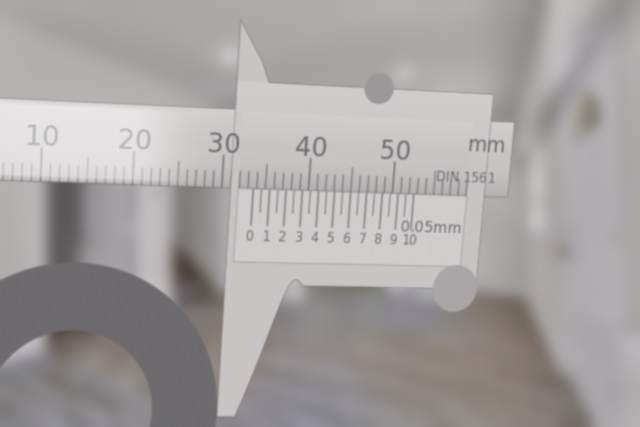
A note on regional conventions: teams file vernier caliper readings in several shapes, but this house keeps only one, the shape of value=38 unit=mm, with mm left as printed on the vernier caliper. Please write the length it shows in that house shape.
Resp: value=33.6 unit=mm
